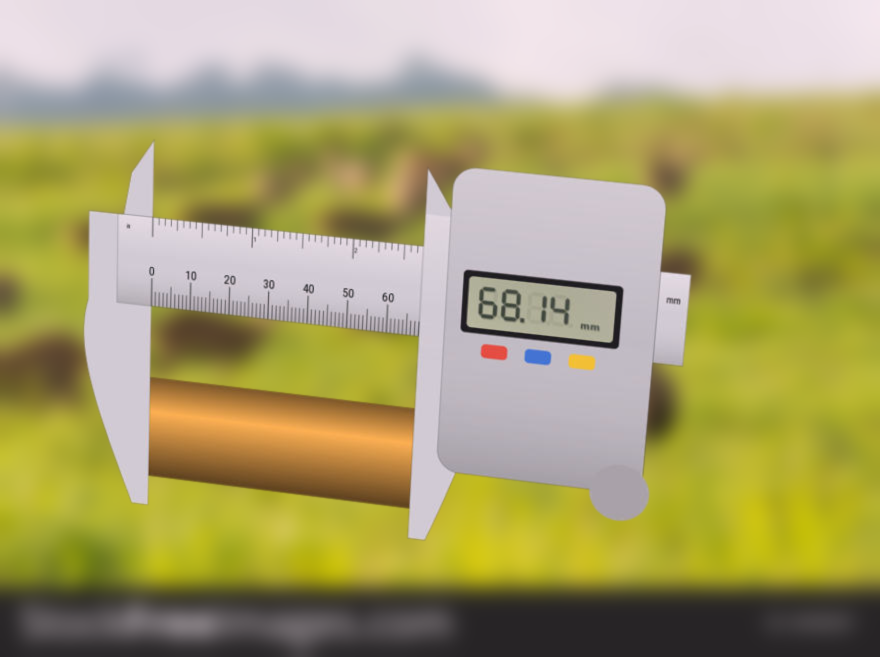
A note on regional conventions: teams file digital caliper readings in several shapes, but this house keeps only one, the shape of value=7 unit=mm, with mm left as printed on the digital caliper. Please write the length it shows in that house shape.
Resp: value=68.14 unit=mm
